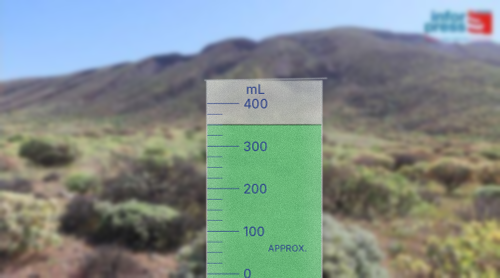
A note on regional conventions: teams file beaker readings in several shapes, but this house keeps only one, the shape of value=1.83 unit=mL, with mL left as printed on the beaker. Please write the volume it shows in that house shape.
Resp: value=350 unit=mL
